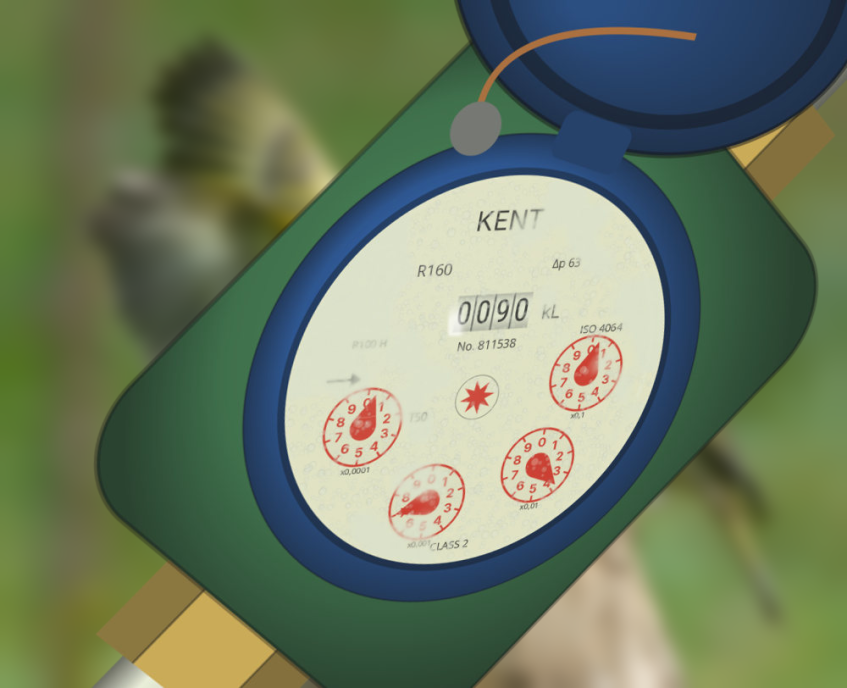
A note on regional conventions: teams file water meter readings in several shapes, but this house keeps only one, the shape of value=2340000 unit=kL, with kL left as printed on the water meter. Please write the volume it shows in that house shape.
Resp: value=90.0370 unit=kL
